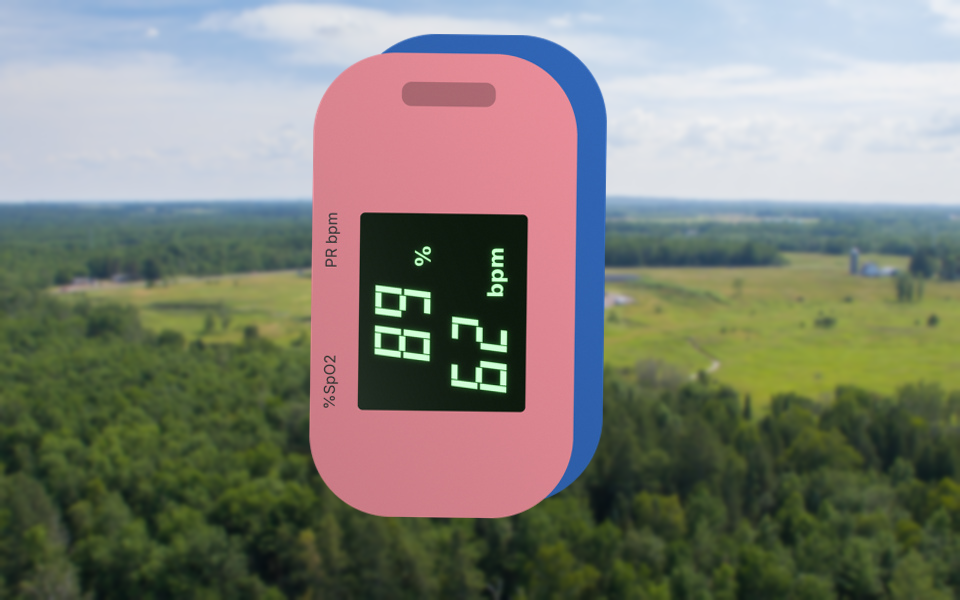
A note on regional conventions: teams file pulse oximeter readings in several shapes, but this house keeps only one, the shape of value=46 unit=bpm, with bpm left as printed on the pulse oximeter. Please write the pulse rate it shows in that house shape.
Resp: value=62 unit=bpm
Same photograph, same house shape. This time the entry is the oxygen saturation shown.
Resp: value=89 unit=%
